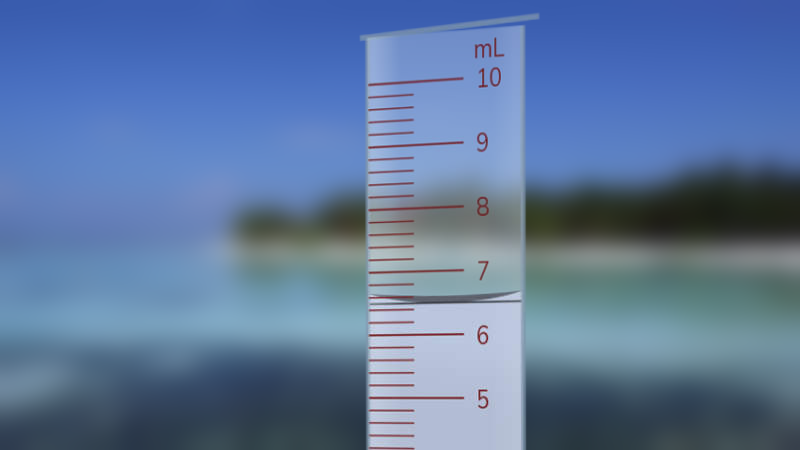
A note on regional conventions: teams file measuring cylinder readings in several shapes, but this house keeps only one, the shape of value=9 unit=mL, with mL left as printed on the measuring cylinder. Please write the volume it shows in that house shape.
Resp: value=6.5 unit=mL
